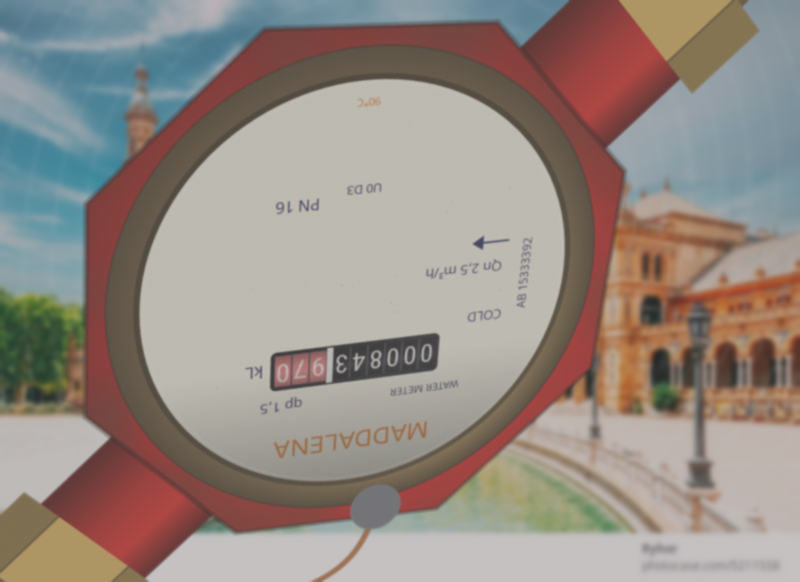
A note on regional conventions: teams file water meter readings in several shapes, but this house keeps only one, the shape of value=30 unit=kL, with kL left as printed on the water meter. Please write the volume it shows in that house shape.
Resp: value=843.970 unit=kL
